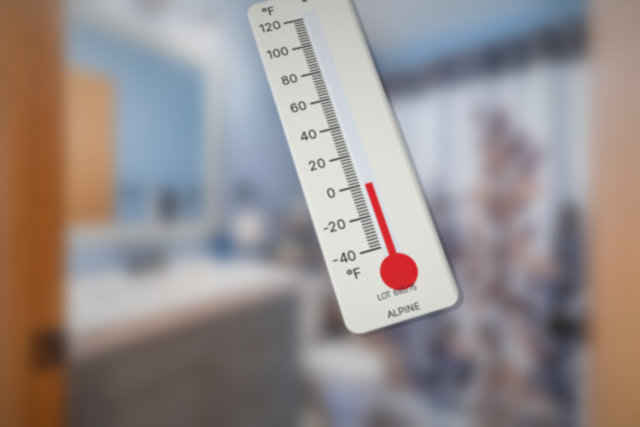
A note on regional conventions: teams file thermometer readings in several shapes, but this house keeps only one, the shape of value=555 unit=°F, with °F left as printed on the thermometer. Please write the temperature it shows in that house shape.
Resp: value=0 unit=°F
